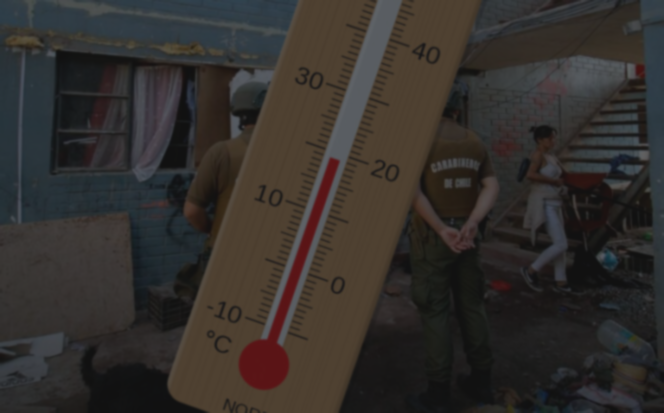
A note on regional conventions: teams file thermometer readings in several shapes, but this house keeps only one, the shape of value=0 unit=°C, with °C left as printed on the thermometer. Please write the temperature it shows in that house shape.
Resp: value=19 unit=°C
